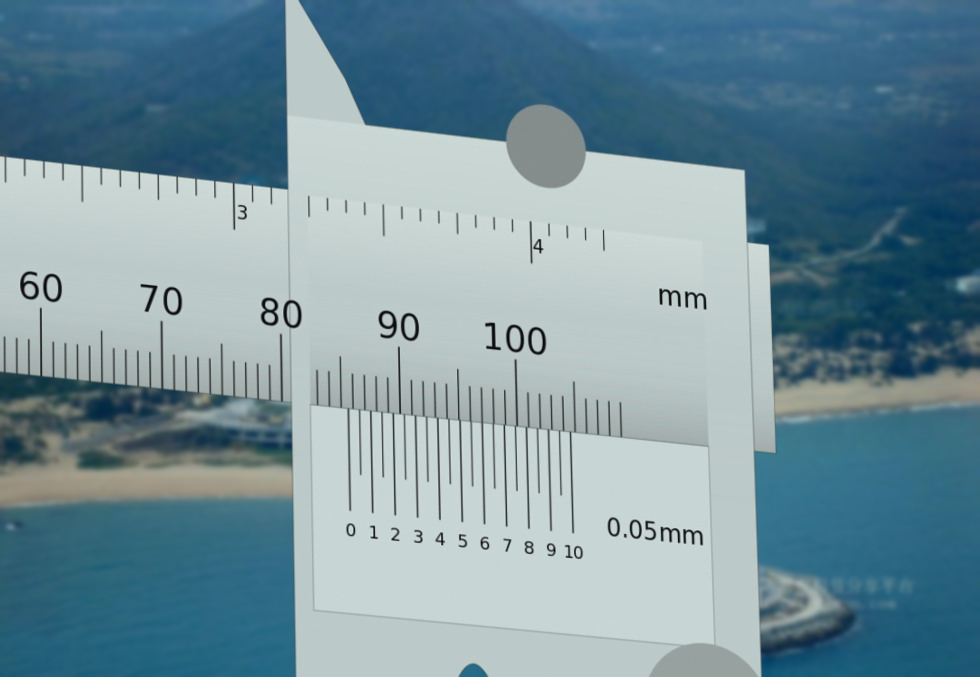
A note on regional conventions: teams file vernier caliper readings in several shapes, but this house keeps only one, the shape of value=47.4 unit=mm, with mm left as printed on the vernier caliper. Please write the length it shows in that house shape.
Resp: value=85.6 unit=mm
